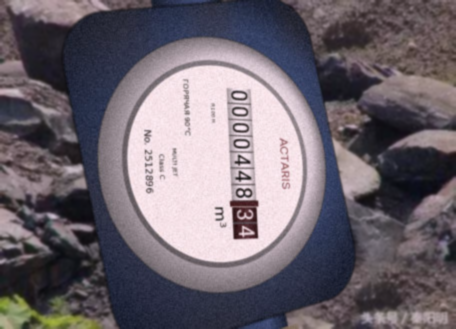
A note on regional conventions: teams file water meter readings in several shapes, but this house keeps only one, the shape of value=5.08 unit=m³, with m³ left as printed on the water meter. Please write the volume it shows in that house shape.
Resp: value=448.34 unit=m³
